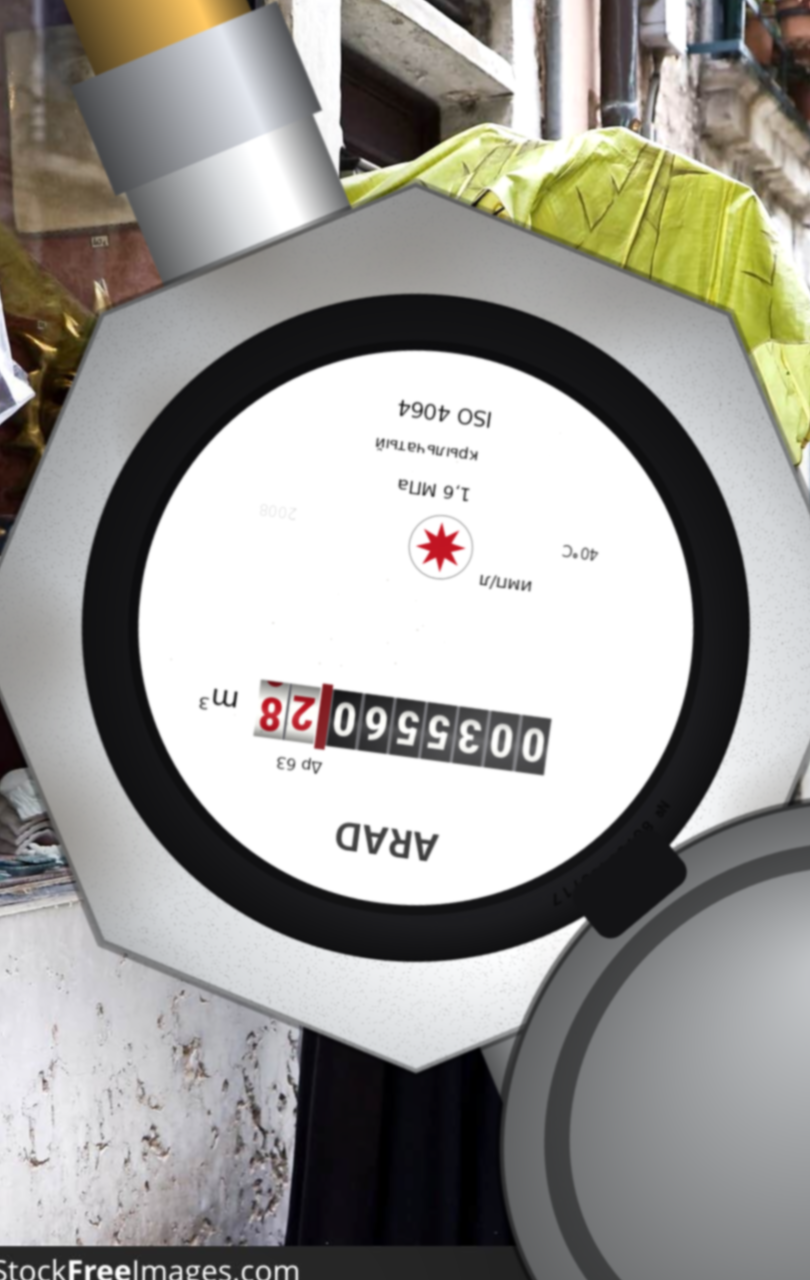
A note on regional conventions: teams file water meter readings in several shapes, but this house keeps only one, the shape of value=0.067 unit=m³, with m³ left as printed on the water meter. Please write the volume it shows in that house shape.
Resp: value=35560.28 unit=m³
